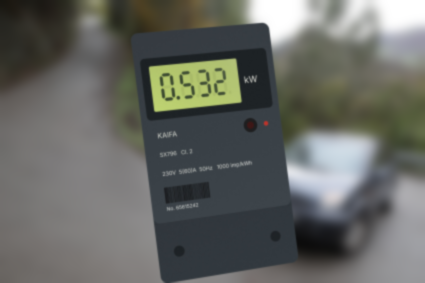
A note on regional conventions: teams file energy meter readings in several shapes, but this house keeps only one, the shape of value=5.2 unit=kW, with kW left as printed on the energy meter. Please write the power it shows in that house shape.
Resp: value=0.532 unit=kW
